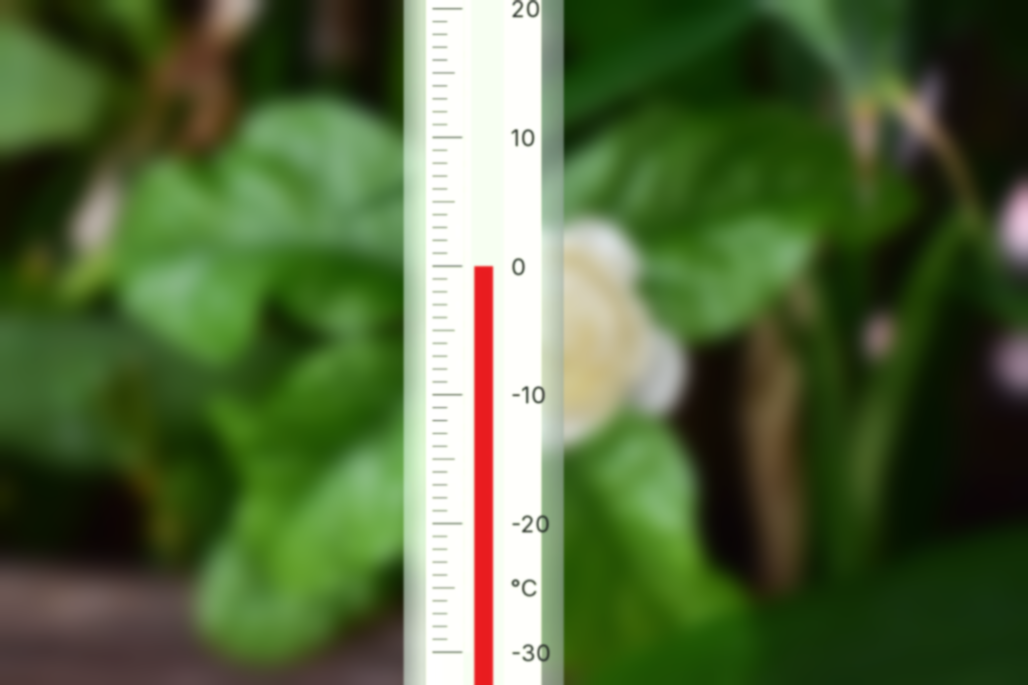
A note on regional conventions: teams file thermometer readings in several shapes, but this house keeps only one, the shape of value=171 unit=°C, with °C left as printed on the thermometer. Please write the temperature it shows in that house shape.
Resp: value=0 unit=°C
